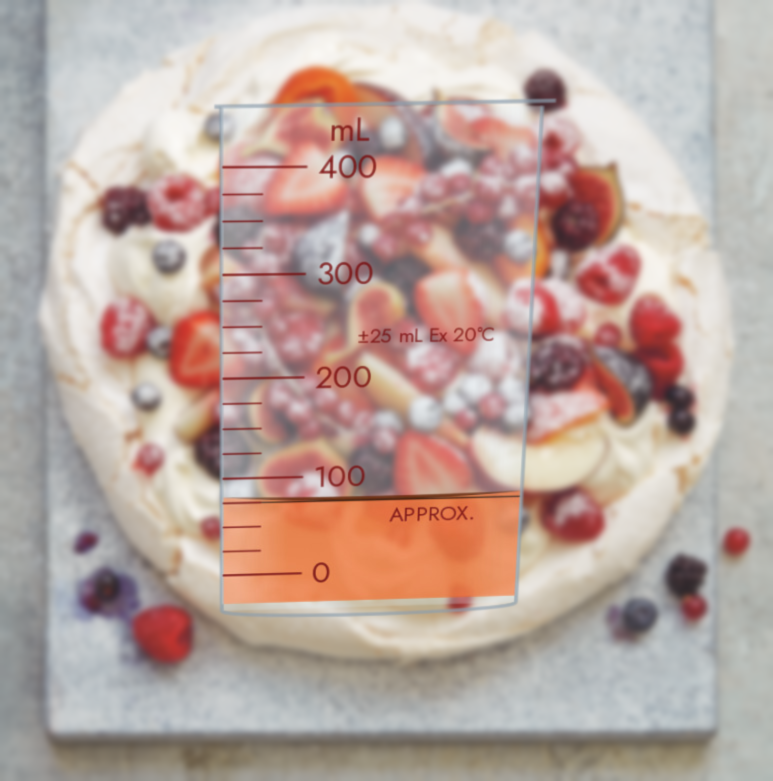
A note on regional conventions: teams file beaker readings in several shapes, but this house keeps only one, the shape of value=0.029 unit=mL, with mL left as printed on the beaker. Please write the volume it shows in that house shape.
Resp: value=75 unit=mL
